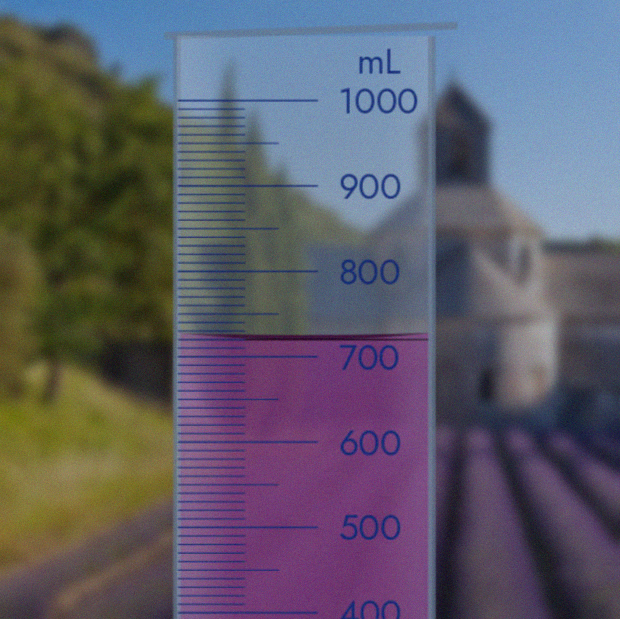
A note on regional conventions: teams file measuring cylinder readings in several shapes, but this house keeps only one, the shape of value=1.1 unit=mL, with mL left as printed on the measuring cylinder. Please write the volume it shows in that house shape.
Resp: value=720 unit=mL
